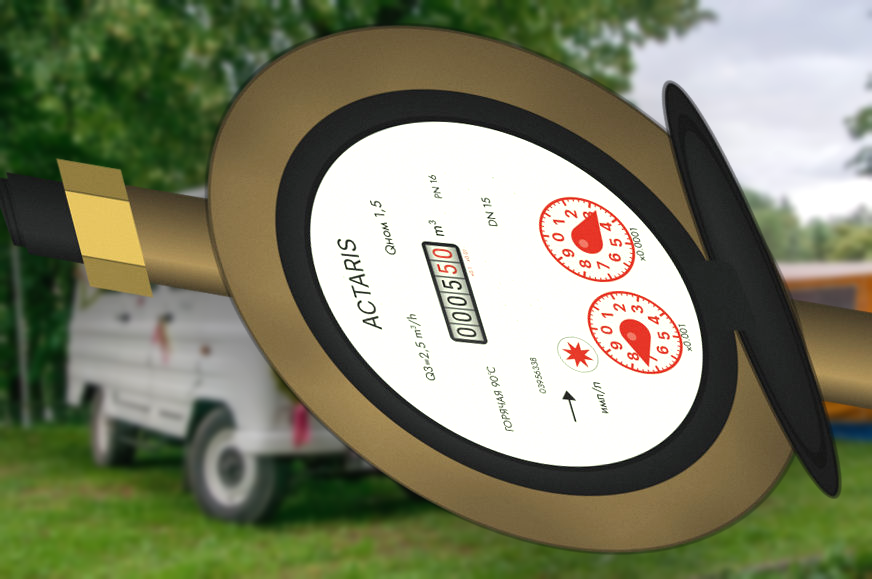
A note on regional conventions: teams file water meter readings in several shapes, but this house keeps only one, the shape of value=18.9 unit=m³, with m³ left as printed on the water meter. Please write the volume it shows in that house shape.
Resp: value=5.5073 unit=m³
